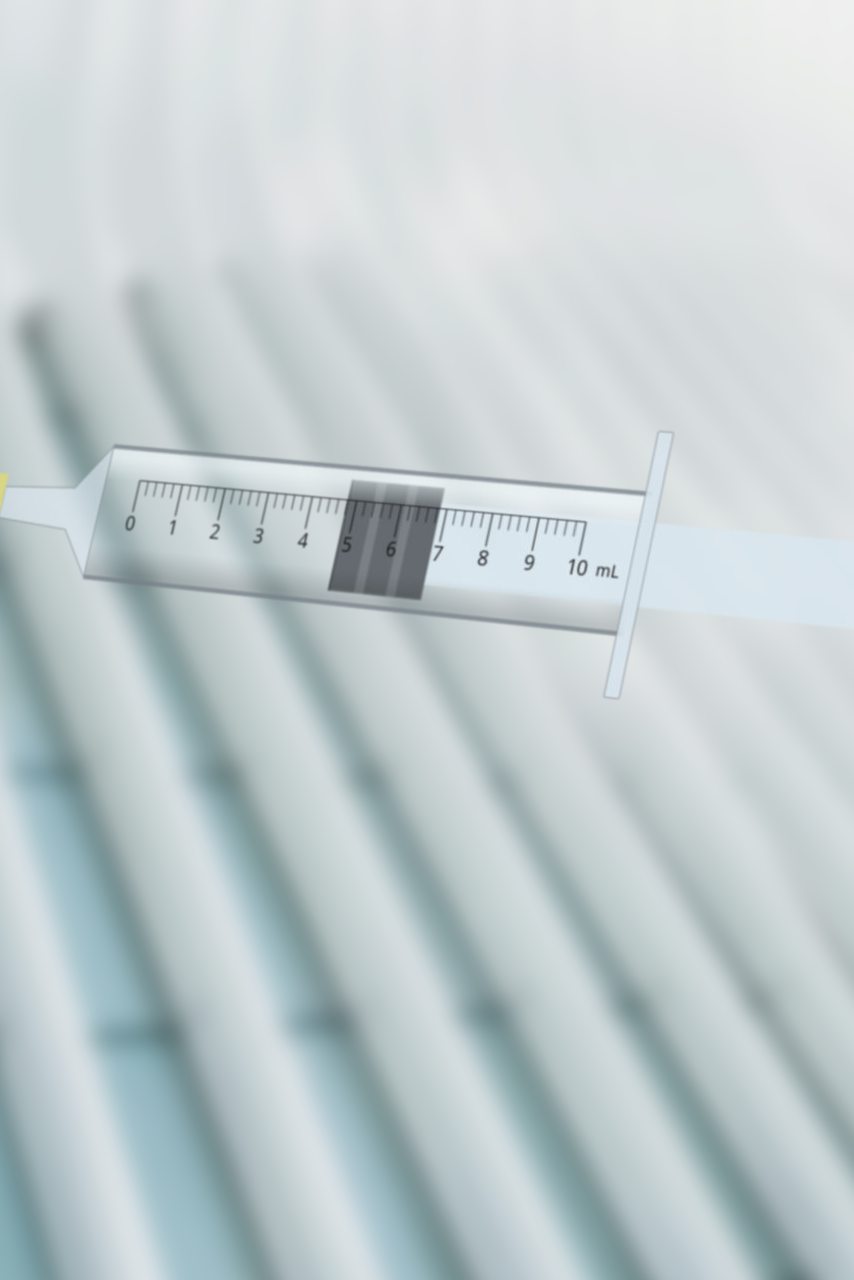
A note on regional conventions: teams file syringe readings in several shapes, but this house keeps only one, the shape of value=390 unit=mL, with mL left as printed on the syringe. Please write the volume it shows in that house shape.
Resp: value=4.8 unit=mL
